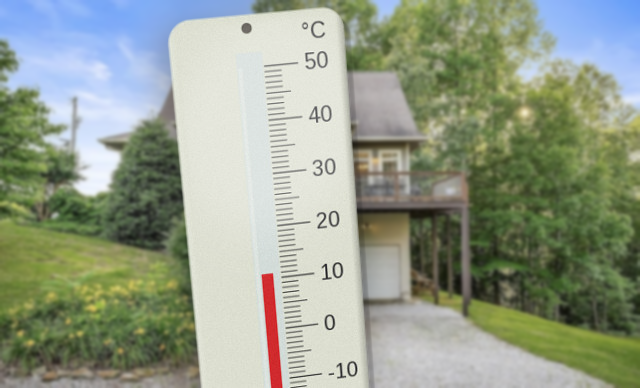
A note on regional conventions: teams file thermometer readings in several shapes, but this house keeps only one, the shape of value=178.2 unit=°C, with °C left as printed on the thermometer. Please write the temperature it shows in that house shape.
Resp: value=11 unit=°C
